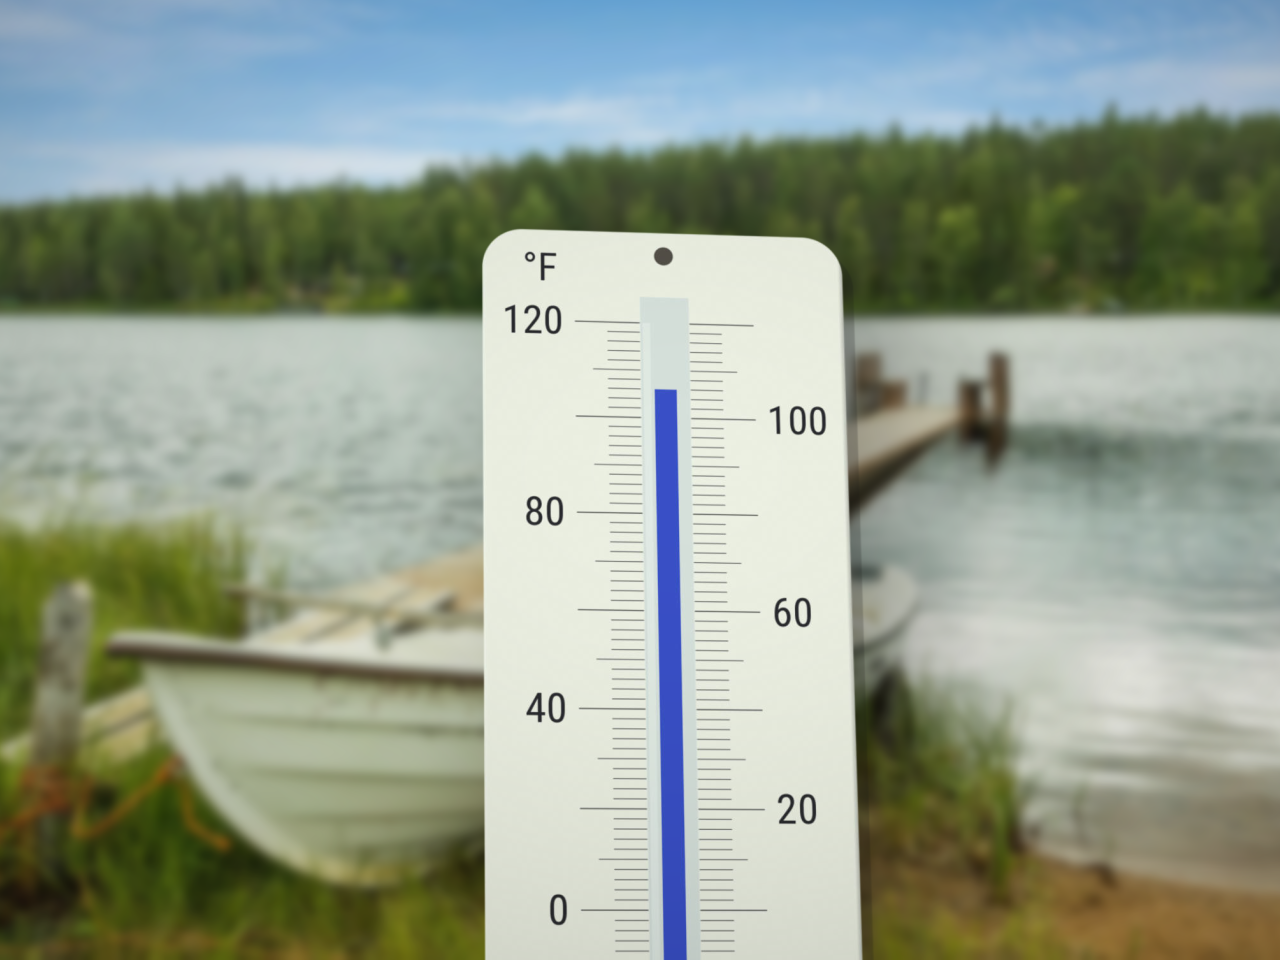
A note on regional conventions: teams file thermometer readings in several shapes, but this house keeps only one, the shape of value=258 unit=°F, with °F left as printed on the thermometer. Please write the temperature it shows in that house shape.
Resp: value=106 unit=°F
